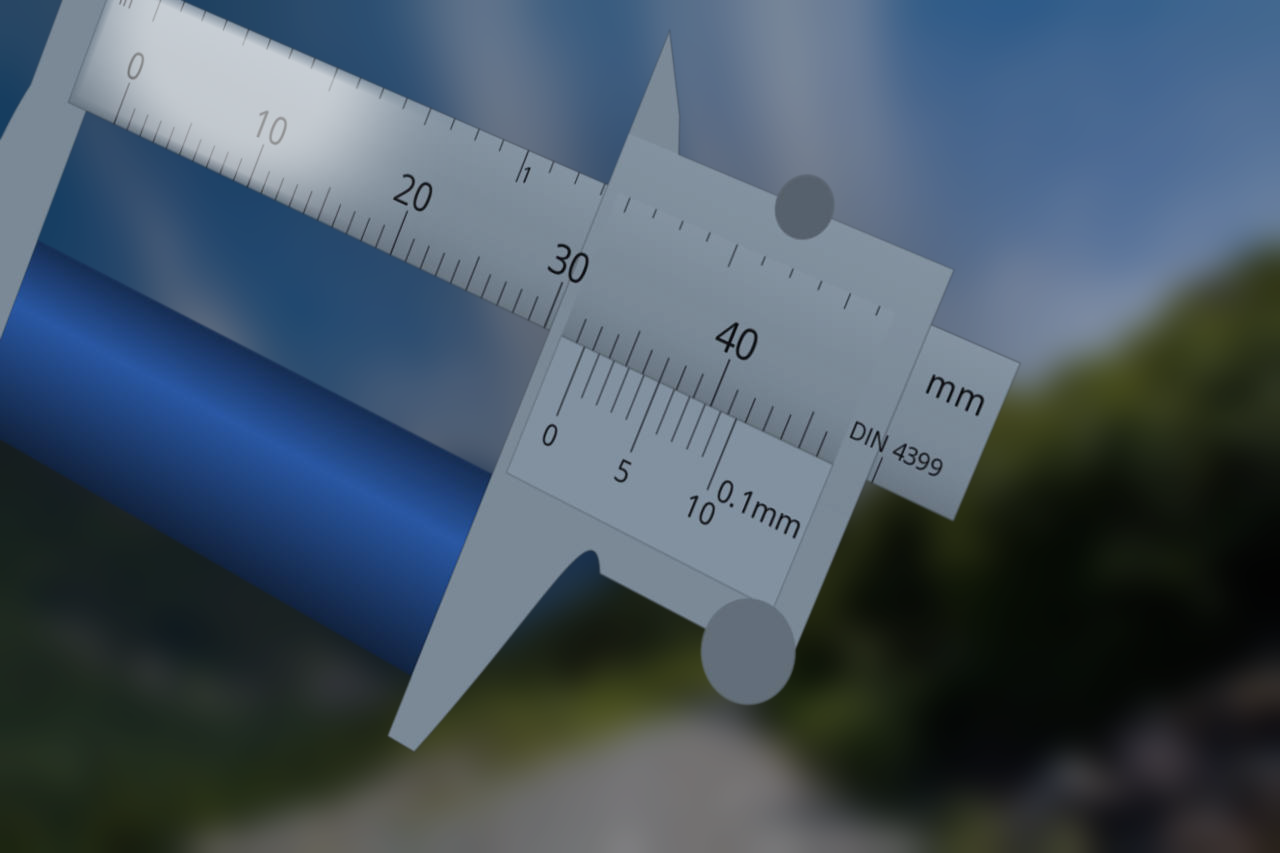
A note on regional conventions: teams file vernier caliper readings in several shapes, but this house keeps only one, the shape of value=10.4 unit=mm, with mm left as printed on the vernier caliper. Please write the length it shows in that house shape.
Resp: value=32.5 unit=mm
